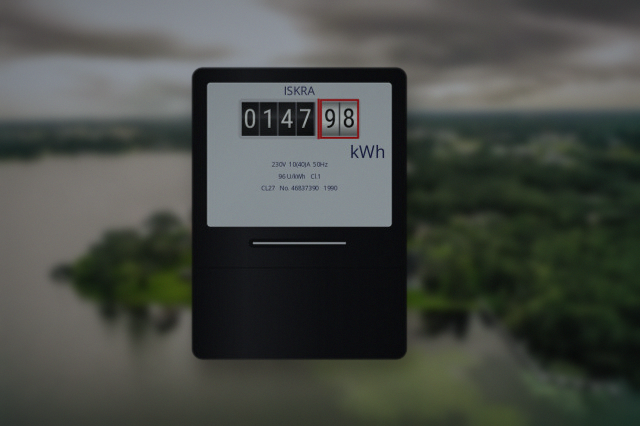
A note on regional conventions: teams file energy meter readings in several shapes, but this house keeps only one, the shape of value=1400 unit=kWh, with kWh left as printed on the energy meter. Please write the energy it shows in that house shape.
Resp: value=147.98 unit=kWh
